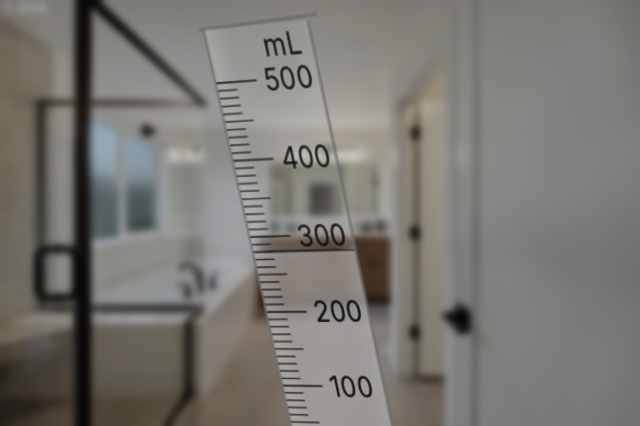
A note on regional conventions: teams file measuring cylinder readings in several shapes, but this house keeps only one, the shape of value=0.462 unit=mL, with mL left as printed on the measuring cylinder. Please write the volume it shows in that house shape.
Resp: value=280 unit=mL
